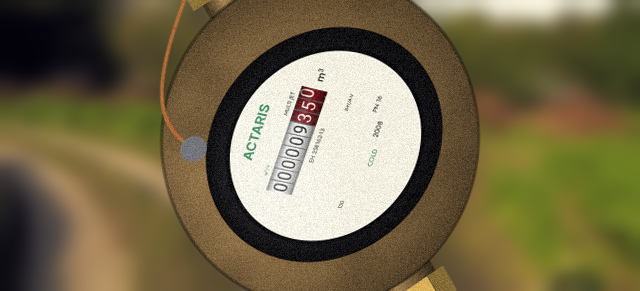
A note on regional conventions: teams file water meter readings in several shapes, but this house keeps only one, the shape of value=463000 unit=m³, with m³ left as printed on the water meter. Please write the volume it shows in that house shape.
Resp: value=9.350 unit=m³
